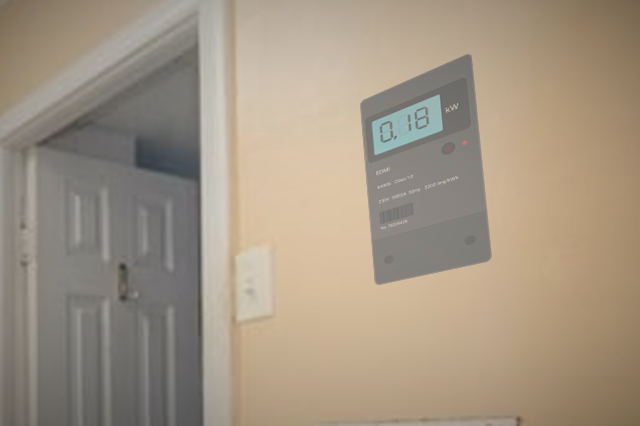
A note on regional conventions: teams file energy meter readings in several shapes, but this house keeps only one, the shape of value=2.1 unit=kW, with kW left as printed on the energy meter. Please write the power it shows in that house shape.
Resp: value=0.18 unit=kW
